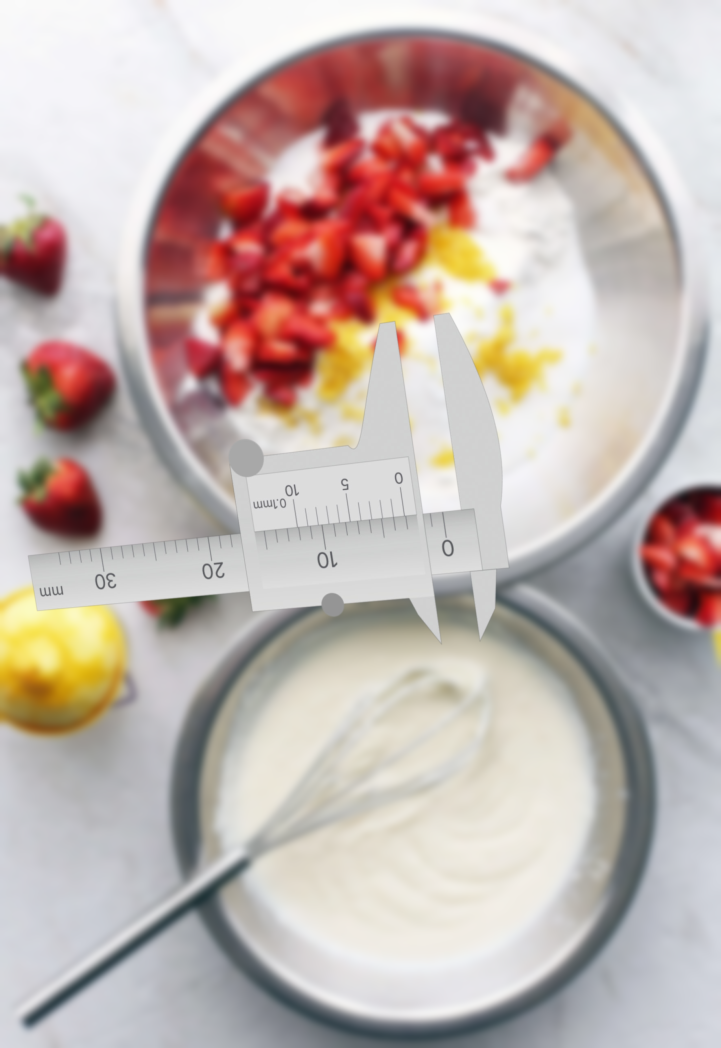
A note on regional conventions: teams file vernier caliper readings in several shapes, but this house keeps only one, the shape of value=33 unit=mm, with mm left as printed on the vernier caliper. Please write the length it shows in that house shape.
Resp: value=3.1 unit=mm
